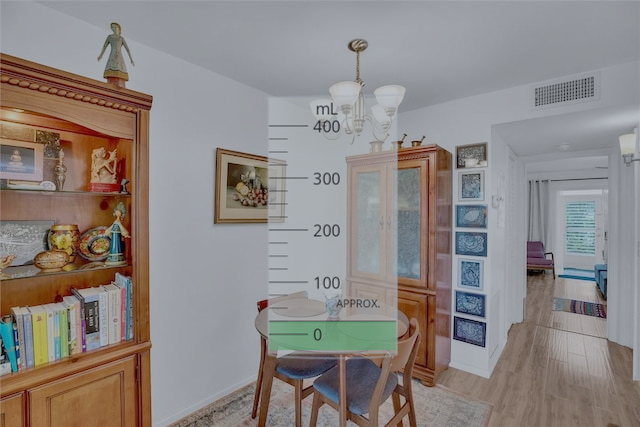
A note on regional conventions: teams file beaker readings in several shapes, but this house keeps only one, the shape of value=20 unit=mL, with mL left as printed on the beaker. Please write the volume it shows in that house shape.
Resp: value=25 unit=mL
